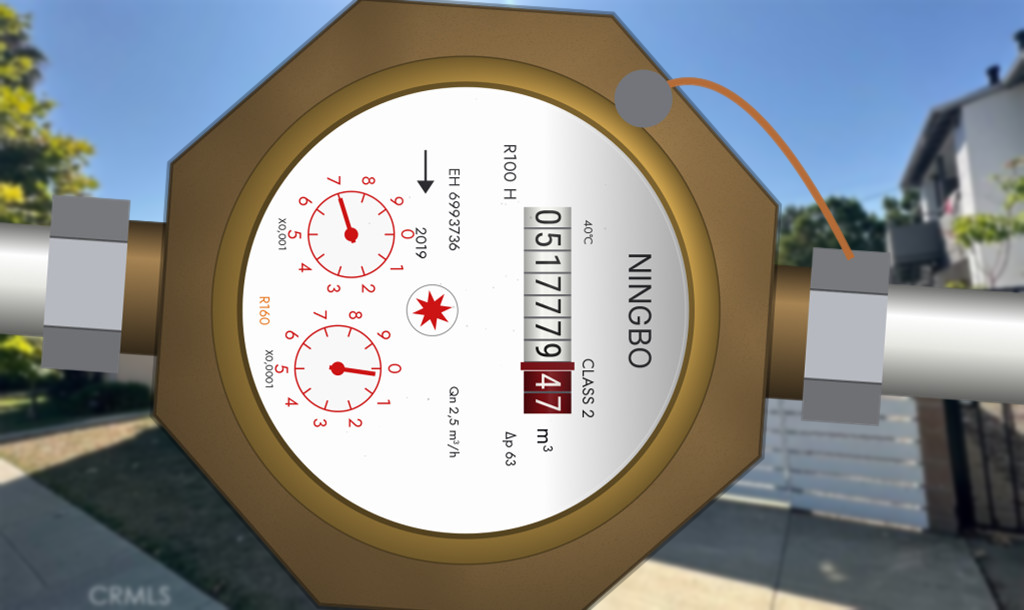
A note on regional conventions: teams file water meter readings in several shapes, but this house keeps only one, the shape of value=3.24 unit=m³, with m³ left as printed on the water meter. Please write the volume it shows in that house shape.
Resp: value=517779.4770 unit=m³
